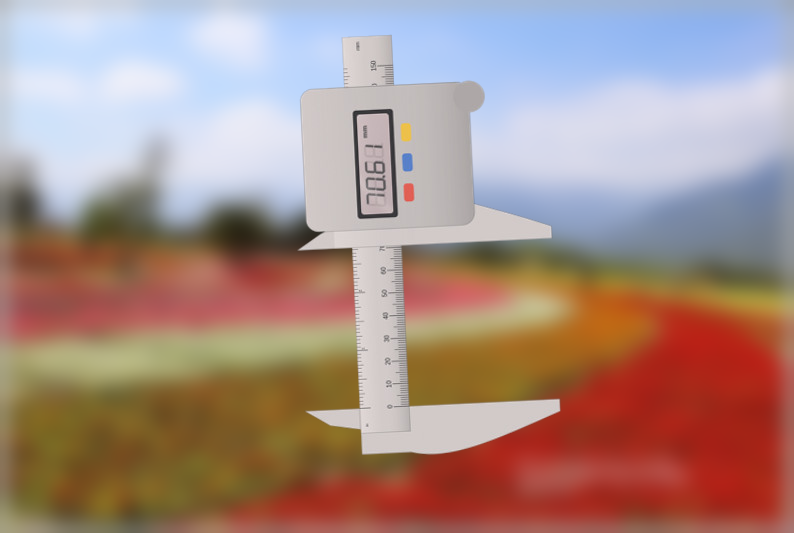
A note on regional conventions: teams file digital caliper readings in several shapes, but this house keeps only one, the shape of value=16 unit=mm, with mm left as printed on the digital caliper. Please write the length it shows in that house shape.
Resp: value=70.61 unit=mm
